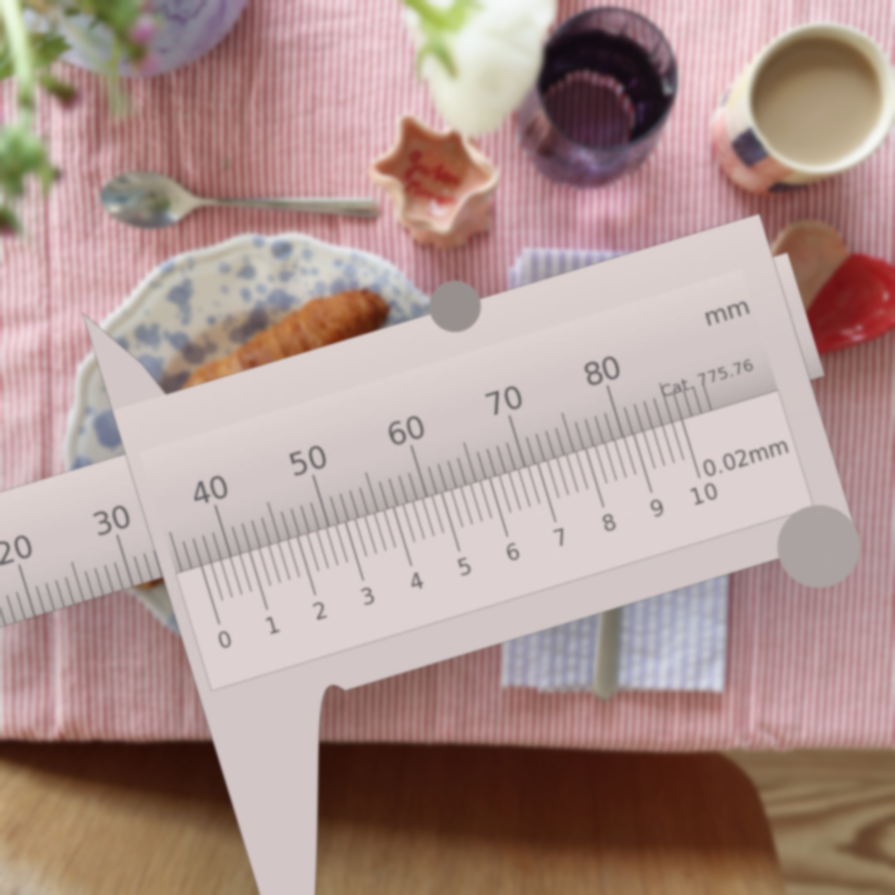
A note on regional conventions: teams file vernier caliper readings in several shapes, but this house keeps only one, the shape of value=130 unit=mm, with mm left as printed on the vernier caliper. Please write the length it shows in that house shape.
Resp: value=37.0 unit=mm
